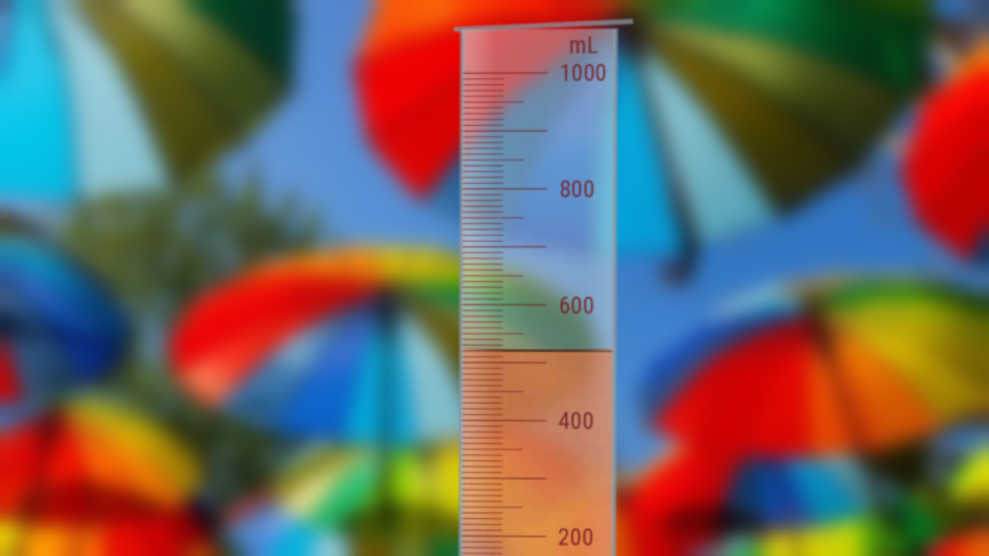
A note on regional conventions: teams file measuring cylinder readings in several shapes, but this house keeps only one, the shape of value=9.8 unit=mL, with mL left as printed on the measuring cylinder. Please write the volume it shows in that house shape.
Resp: value=520 unit=mL
